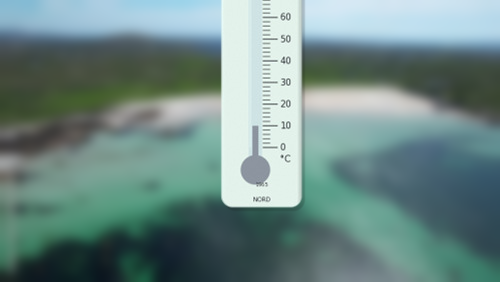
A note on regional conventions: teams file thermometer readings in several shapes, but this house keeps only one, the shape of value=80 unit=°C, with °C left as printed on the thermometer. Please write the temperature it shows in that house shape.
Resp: value=10 unit=°C
